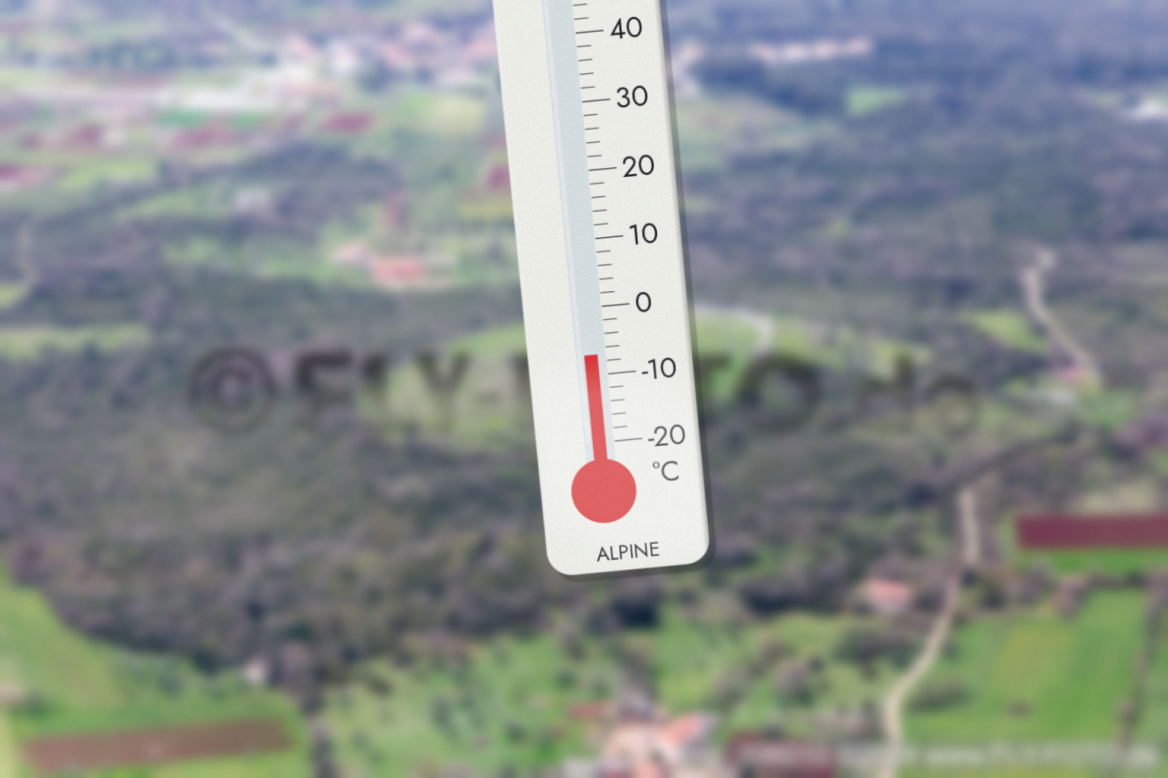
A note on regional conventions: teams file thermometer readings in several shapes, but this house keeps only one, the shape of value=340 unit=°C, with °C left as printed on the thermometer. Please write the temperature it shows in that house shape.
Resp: value=-7 unit=°C
